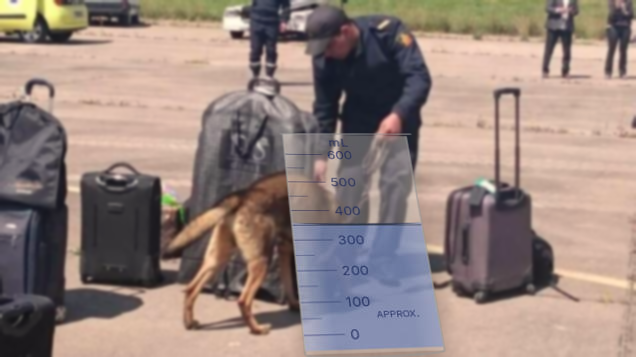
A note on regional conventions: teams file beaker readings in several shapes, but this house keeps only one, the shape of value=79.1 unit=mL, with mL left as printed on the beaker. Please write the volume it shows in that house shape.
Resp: value=350 unit=mL
